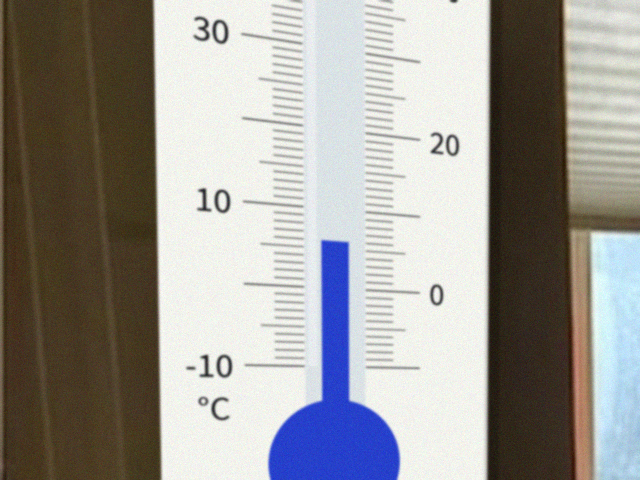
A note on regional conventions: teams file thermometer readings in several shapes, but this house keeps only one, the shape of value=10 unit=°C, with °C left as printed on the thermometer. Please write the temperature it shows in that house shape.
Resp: value=6 unit=°C
